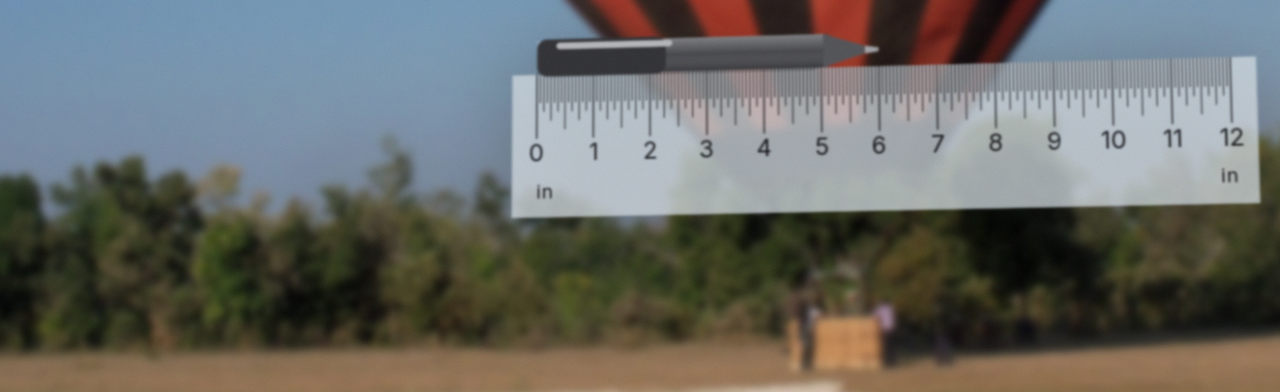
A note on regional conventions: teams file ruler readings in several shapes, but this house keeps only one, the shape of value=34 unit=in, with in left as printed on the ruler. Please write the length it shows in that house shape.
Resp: value=6 unit=in
